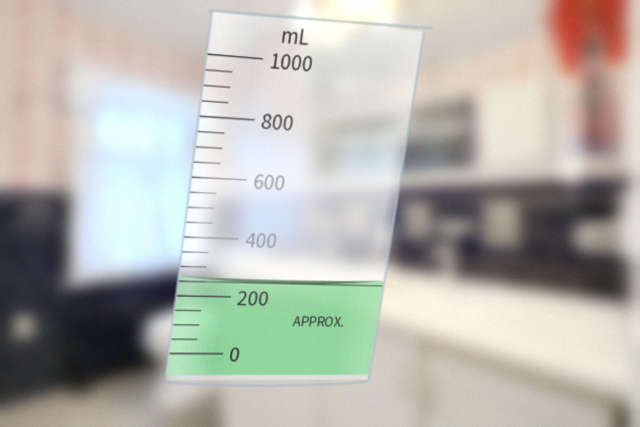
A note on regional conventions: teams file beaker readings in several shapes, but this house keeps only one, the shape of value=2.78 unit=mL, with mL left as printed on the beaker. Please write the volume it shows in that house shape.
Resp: value=250 unit=mL
